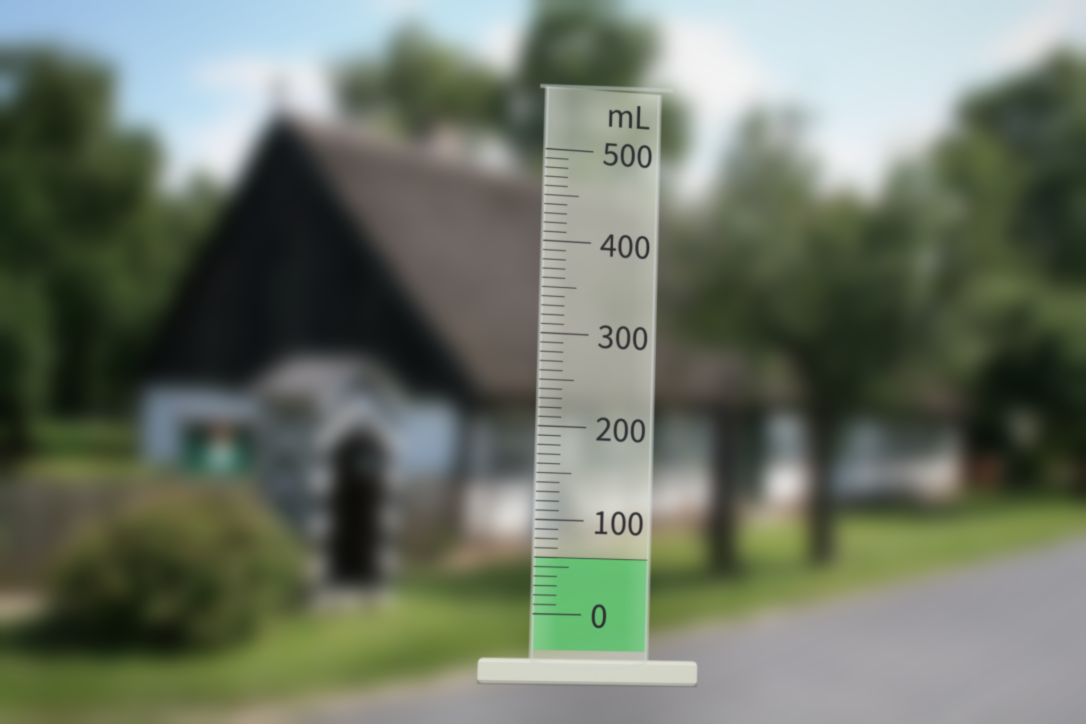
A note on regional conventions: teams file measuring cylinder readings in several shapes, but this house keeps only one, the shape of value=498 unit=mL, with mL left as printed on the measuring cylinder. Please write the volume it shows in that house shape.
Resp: value=60 unit=mL
